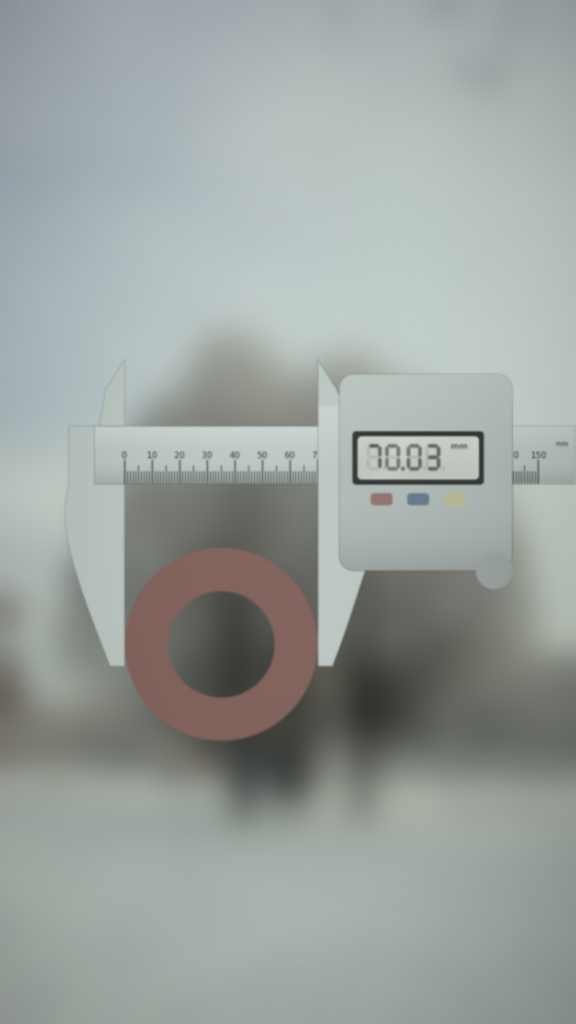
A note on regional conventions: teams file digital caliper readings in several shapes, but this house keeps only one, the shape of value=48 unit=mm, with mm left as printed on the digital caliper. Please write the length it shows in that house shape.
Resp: value=70.03 unit=mm
